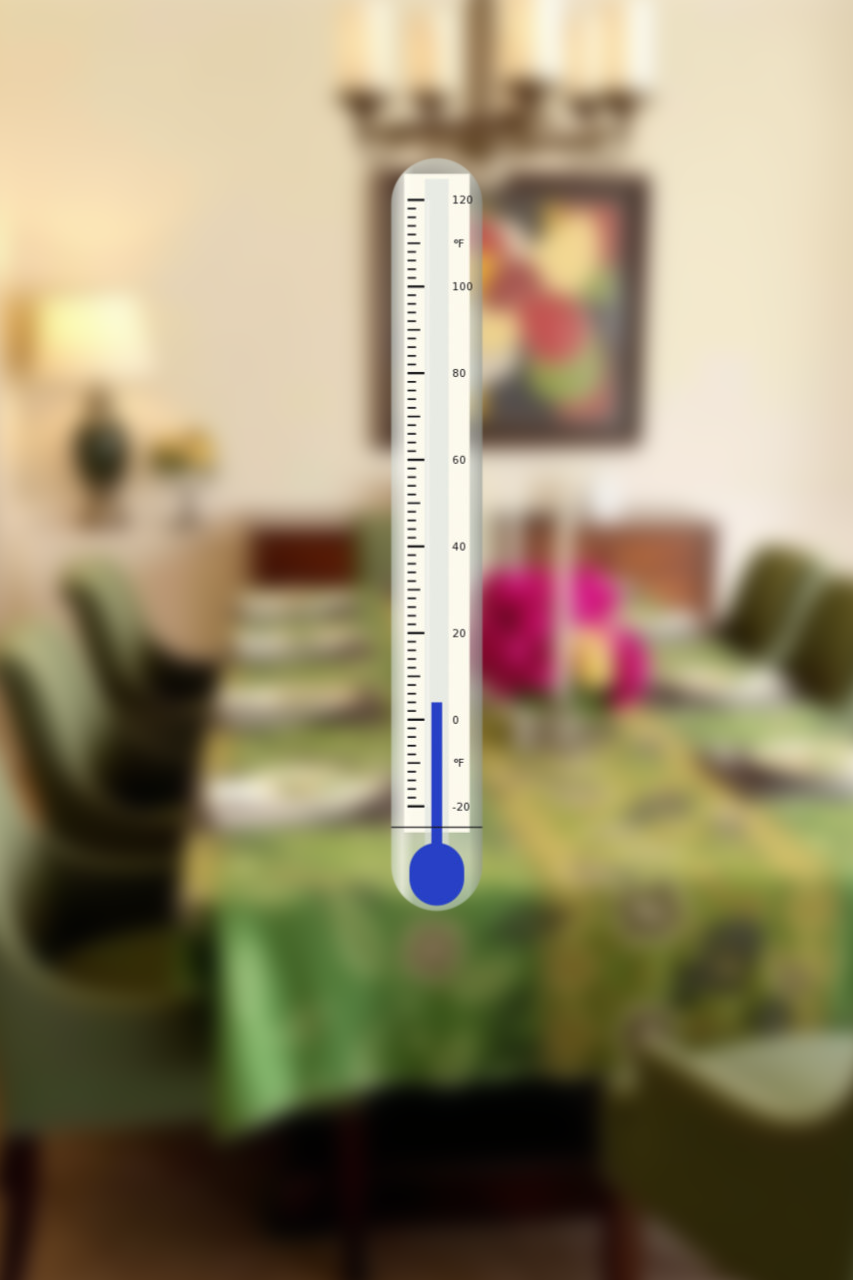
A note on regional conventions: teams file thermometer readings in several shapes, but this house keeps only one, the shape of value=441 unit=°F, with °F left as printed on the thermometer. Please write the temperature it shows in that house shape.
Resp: value=4 unit=°F
